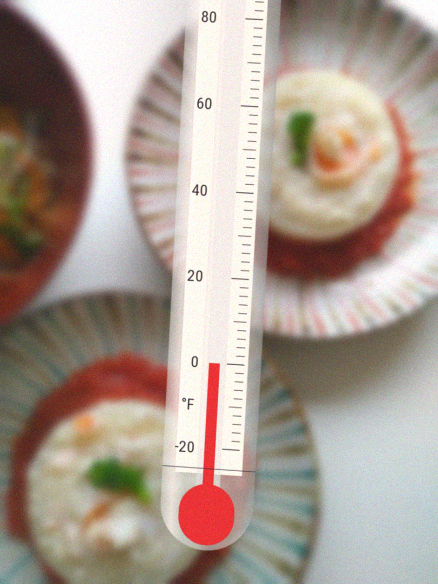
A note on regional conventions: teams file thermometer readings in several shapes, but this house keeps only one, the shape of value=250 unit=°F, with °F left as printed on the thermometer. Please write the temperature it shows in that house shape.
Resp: value=0 unit=°F
